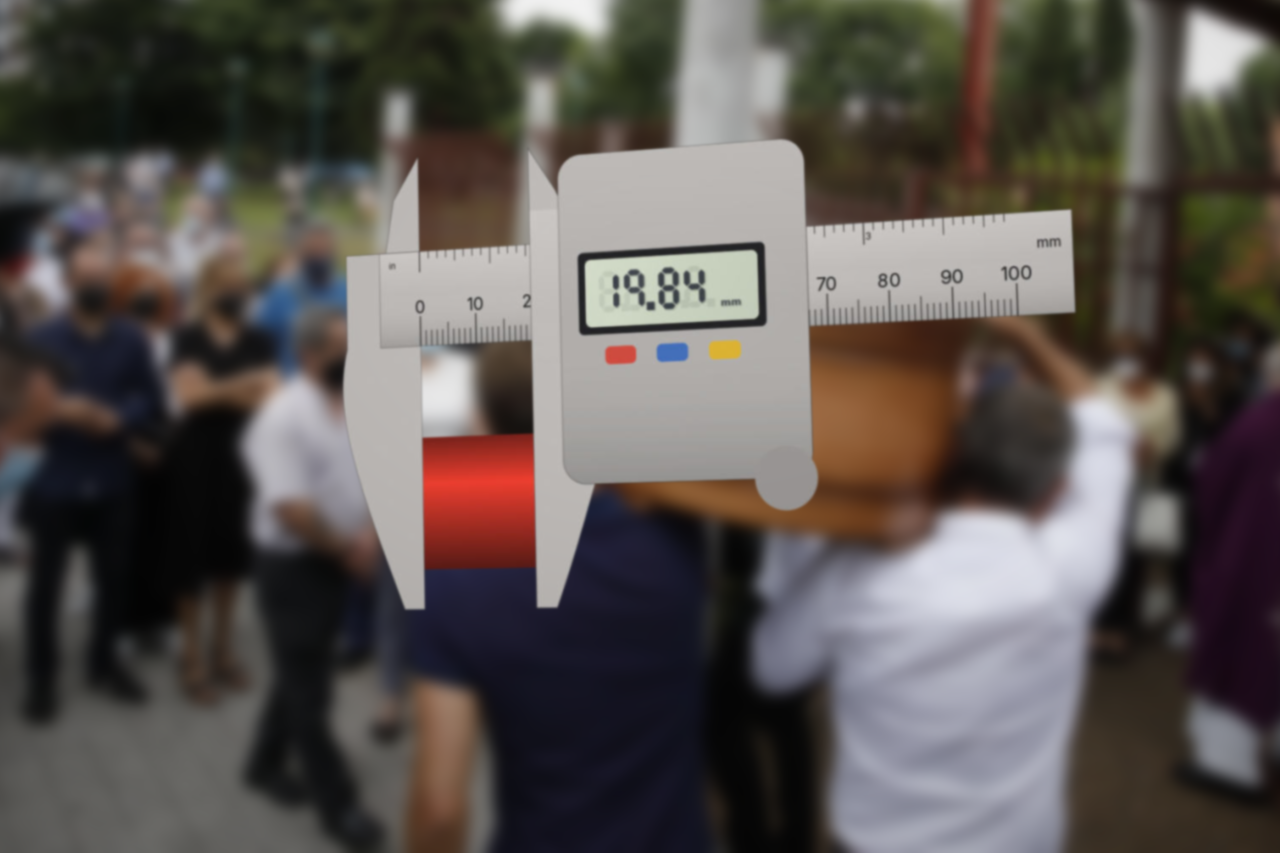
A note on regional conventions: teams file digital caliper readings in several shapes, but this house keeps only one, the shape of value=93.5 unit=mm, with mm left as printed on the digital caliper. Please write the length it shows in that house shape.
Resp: value=19.84 unit=mm
